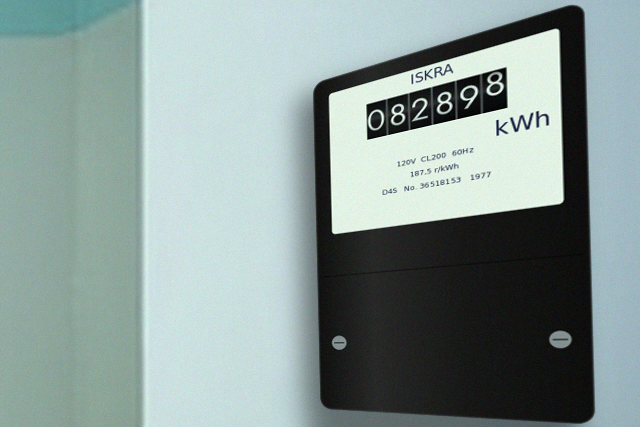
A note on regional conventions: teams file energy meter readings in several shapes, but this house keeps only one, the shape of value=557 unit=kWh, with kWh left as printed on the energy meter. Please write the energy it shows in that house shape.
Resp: value=82898 unit=kWh
